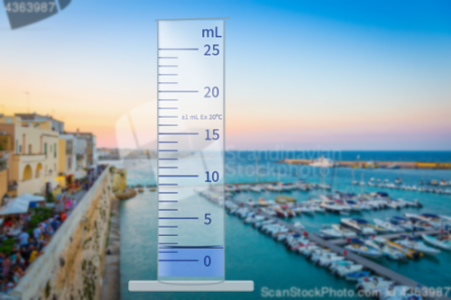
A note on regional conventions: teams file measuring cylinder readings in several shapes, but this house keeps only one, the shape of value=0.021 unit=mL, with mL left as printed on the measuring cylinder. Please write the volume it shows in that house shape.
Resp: value=1.5 unit=mL
